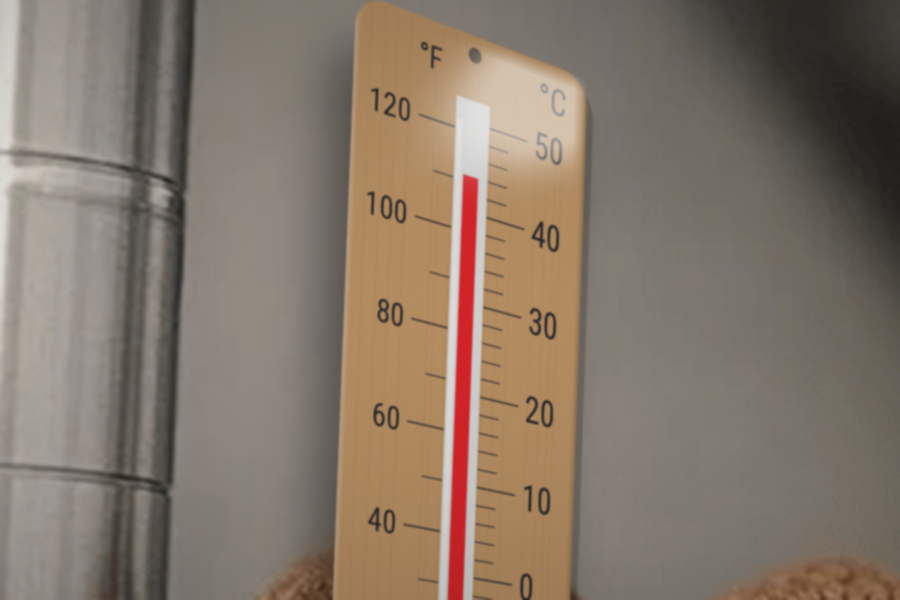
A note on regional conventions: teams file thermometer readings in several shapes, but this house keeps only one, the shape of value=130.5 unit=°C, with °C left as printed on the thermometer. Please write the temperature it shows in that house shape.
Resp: value=44 unit=°C
